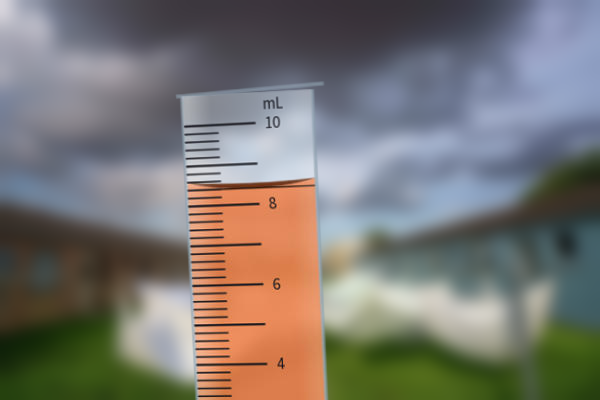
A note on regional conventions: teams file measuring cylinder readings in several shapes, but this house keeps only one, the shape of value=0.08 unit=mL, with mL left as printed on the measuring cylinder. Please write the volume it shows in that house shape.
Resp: value=8.4 unit=mL
